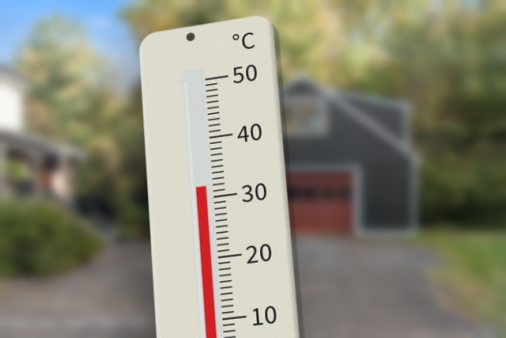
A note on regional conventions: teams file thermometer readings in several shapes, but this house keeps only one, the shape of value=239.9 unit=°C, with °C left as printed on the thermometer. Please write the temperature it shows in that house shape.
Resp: value=32 unit=°C
